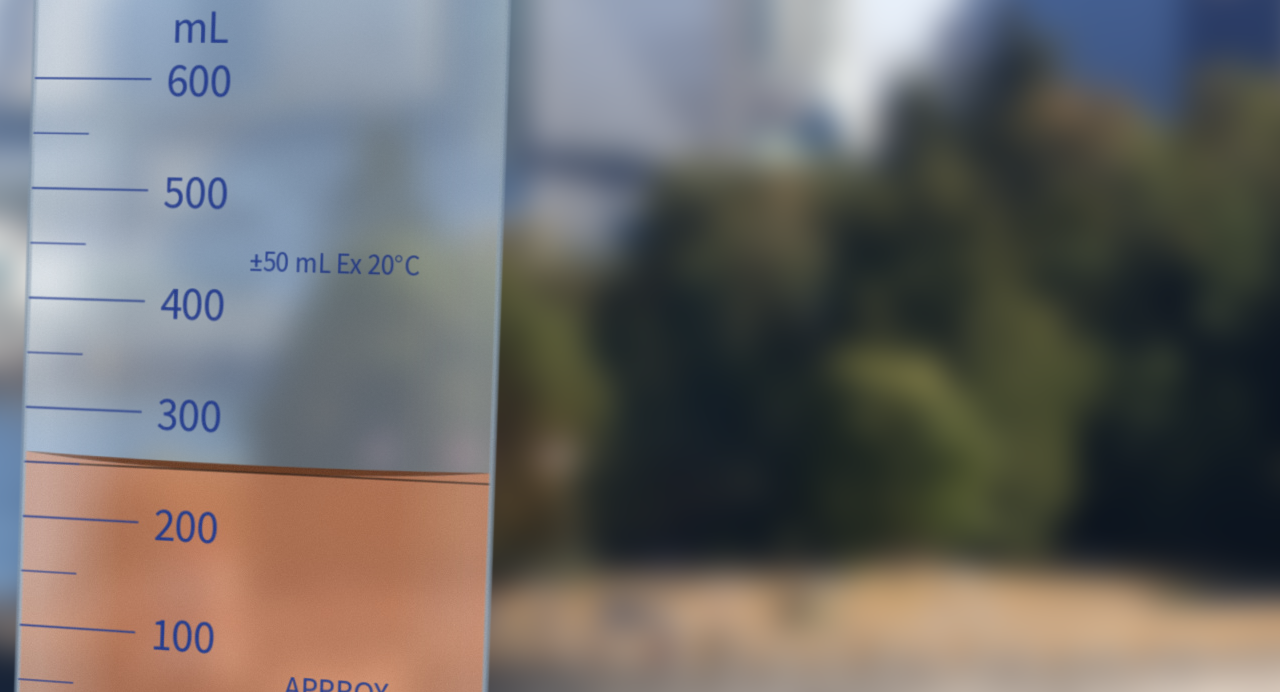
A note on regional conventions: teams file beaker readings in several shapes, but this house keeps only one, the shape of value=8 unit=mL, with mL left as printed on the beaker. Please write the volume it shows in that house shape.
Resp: value=250 unit=mL
